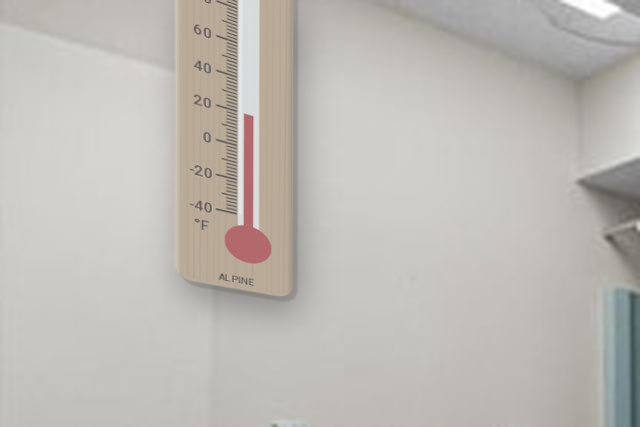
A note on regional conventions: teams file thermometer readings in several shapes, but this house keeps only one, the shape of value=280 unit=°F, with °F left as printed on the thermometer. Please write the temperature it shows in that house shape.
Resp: value=20 unit=°F
